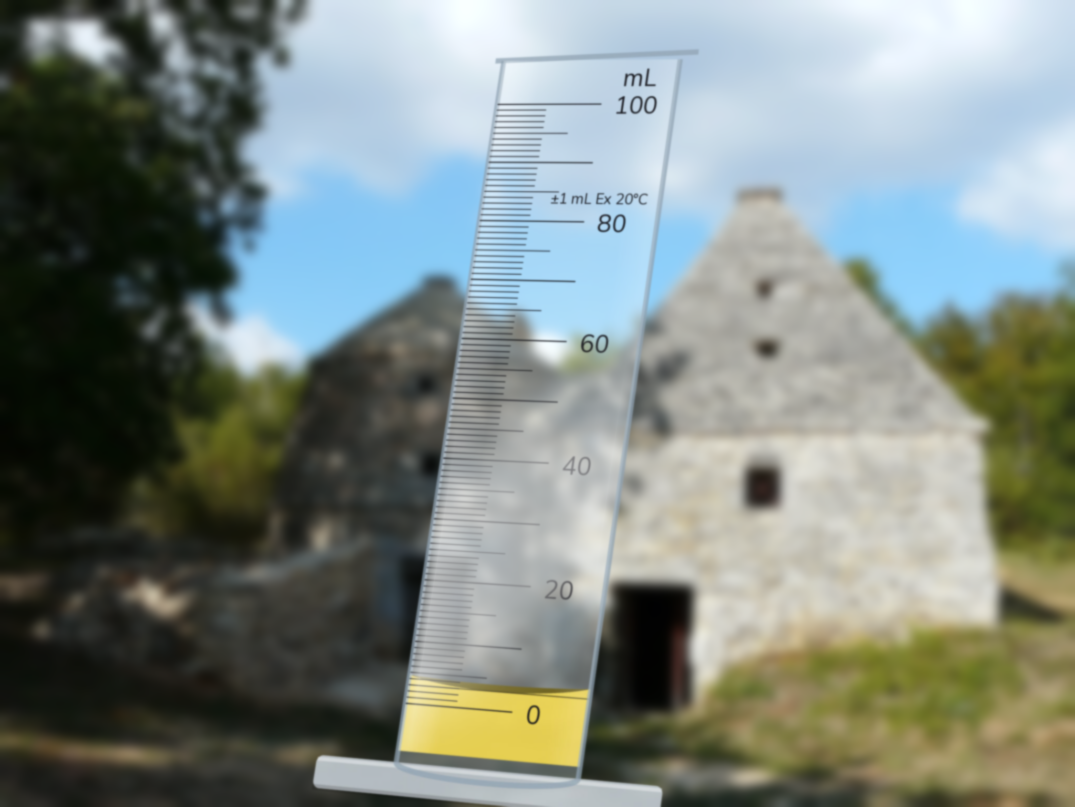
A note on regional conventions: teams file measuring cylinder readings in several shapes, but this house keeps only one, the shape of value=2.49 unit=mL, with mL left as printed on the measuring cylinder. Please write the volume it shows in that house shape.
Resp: value=3 unit=mL
